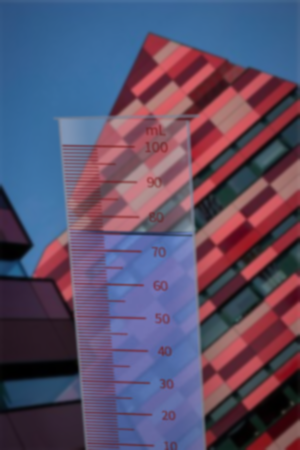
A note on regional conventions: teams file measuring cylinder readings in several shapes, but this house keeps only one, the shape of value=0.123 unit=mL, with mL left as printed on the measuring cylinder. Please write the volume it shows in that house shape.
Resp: value=75 unit=mL
